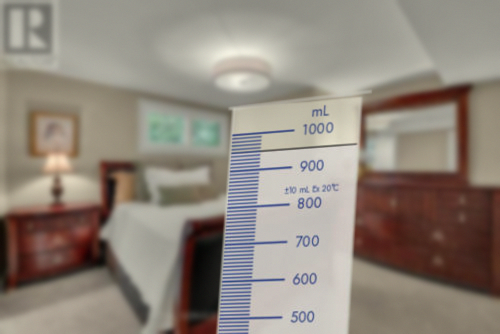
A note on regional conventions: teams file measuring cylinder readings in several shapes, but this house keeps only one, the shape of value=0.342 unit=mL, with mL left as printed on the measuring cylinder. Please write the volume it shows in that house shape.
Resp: value=950 unit=mL
